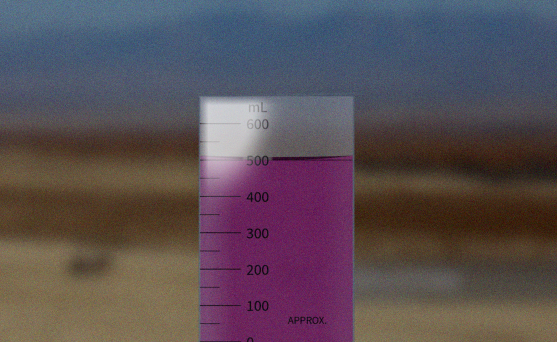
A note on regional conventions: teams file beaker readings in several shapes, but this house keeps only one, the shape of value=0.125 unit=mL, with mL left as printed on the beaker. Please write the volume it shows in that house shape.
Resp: value=500 unit=mL
